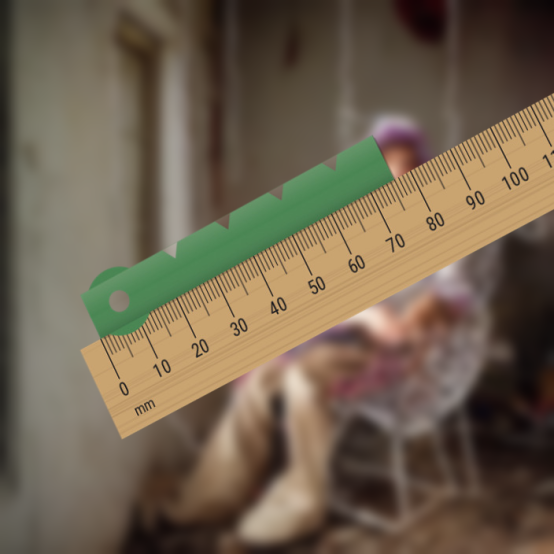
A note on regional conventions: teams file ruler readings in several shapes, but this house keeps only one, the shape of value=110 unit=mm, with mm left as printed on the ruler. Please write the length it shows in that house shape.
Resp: value=76 unit=mm
